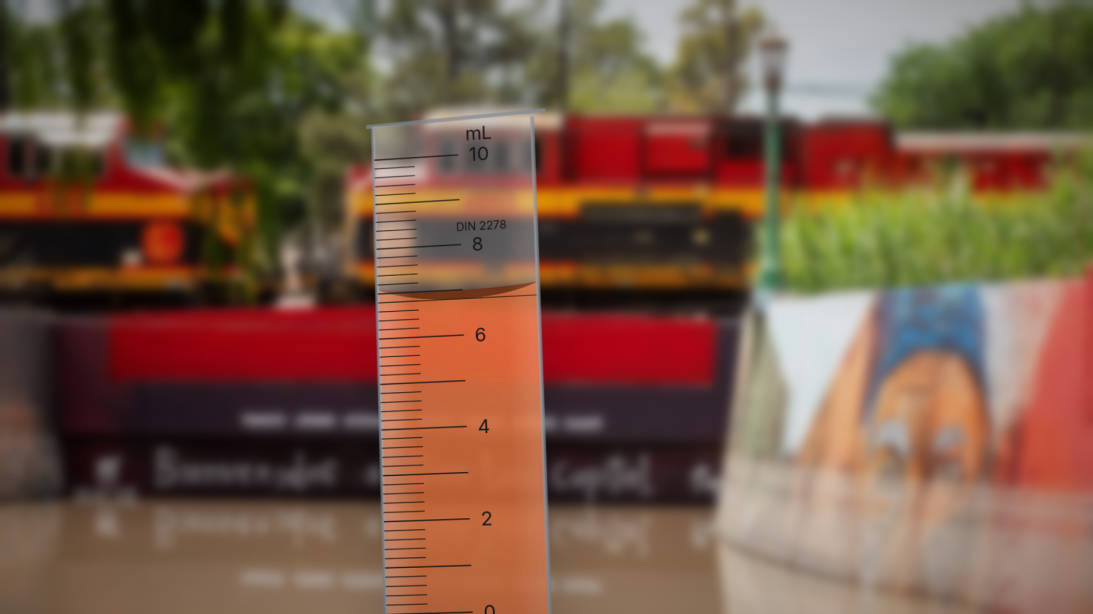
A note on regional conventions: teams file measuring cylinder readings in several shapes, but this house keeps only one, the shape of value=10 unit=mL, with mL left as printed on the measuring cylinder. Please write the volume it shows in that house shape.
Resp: value=6.8 unit=mL
